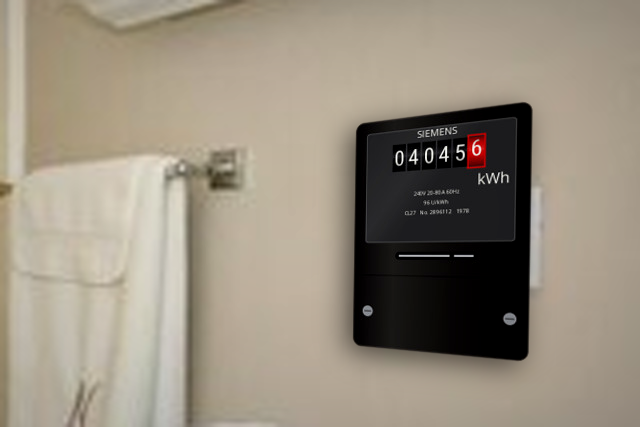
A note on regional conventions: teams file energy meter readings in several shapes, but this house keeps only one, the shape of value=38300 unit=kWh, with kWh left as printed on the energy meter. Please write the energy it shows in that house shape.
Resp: value=4045.6 unit=kWh
